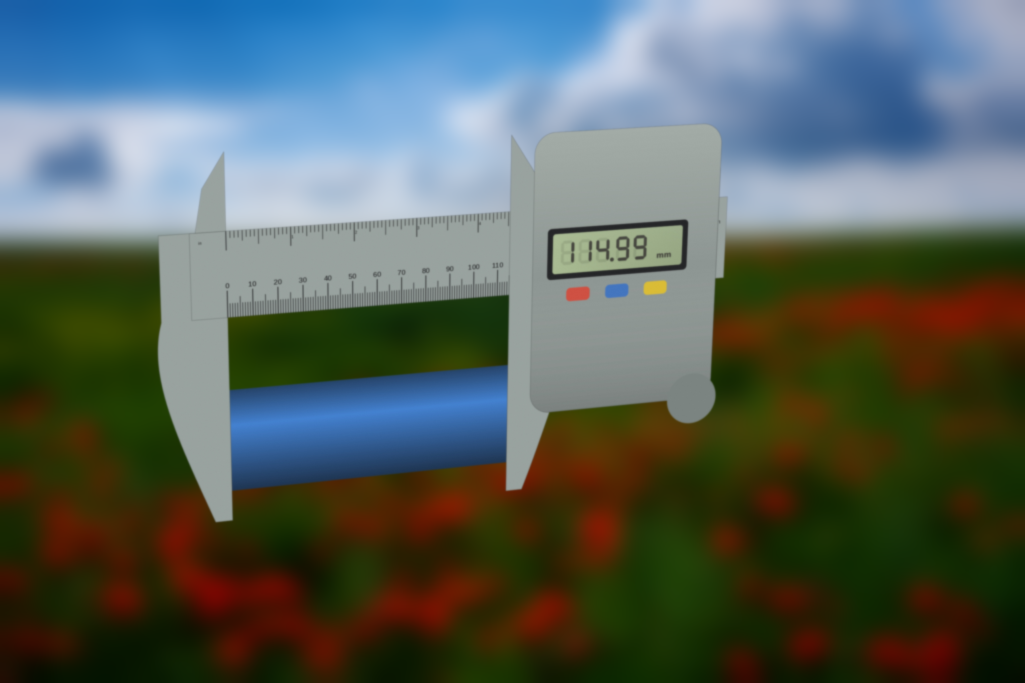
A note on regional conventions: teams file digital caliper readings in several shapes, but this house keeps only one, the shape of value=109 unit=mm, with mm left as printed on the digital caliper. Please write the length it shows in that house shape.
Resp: value=114.99 unit=mm
